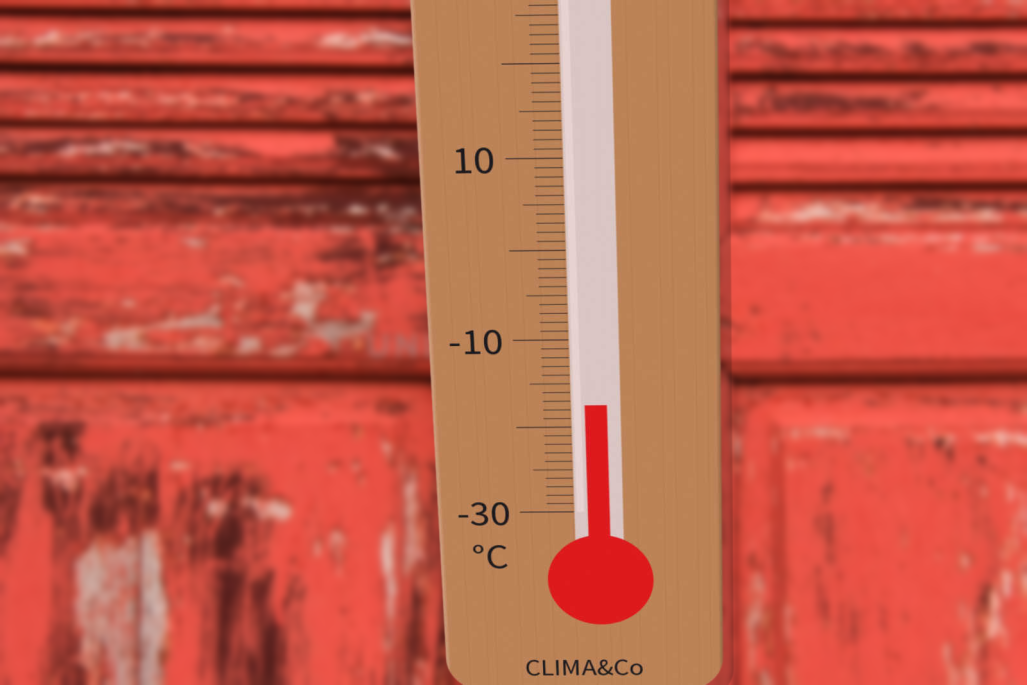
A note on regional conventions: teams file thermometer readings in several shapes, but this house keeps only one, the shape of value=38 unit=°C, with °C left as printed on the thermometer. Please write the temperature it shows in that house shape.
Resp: value=-17.5 unit=°C
